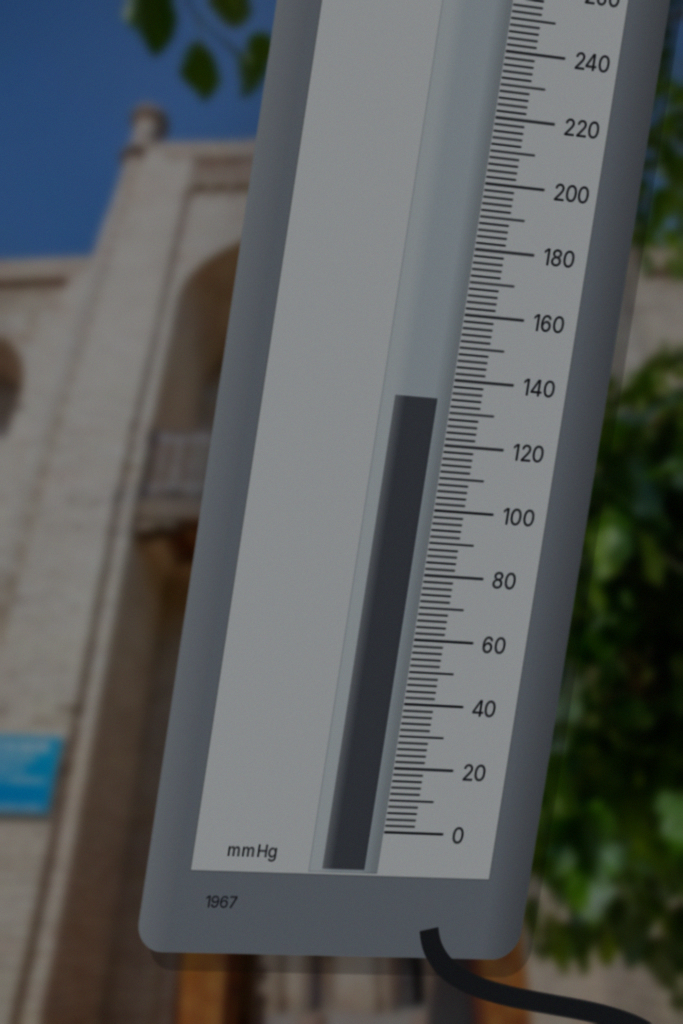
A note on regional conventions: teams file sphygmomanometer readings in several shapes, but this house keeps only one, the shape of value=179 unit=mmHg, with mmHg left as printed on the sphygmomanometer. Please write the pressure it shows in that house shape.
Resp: value=134 unit=mmHg
